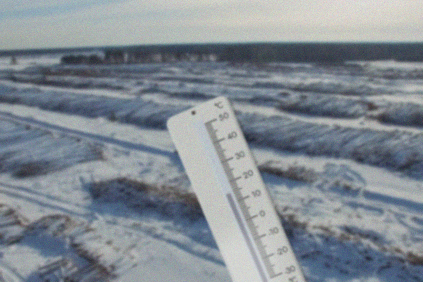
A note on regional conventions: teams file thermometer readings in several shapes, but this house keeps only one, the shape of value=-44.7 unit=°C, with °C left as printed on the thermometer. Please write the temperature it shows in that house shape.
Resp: value=15 unit=°C
